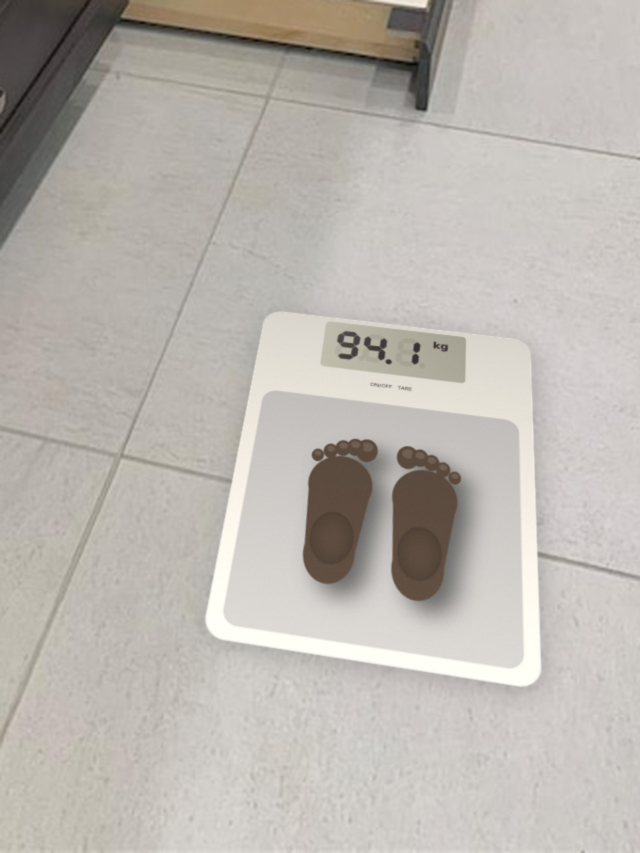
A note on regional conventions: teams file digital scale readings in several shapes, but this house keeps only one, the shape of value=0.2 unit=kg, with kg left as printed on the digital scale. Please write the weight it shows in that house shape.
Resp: value=94.1 unit=kg
